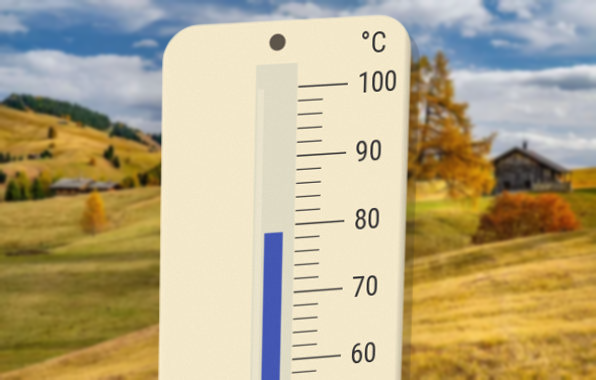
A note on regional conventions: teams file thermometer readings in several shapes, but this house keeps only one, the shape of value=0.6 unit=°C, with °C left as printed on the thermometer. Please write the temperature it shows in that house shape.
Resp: value=79 unit=°C
